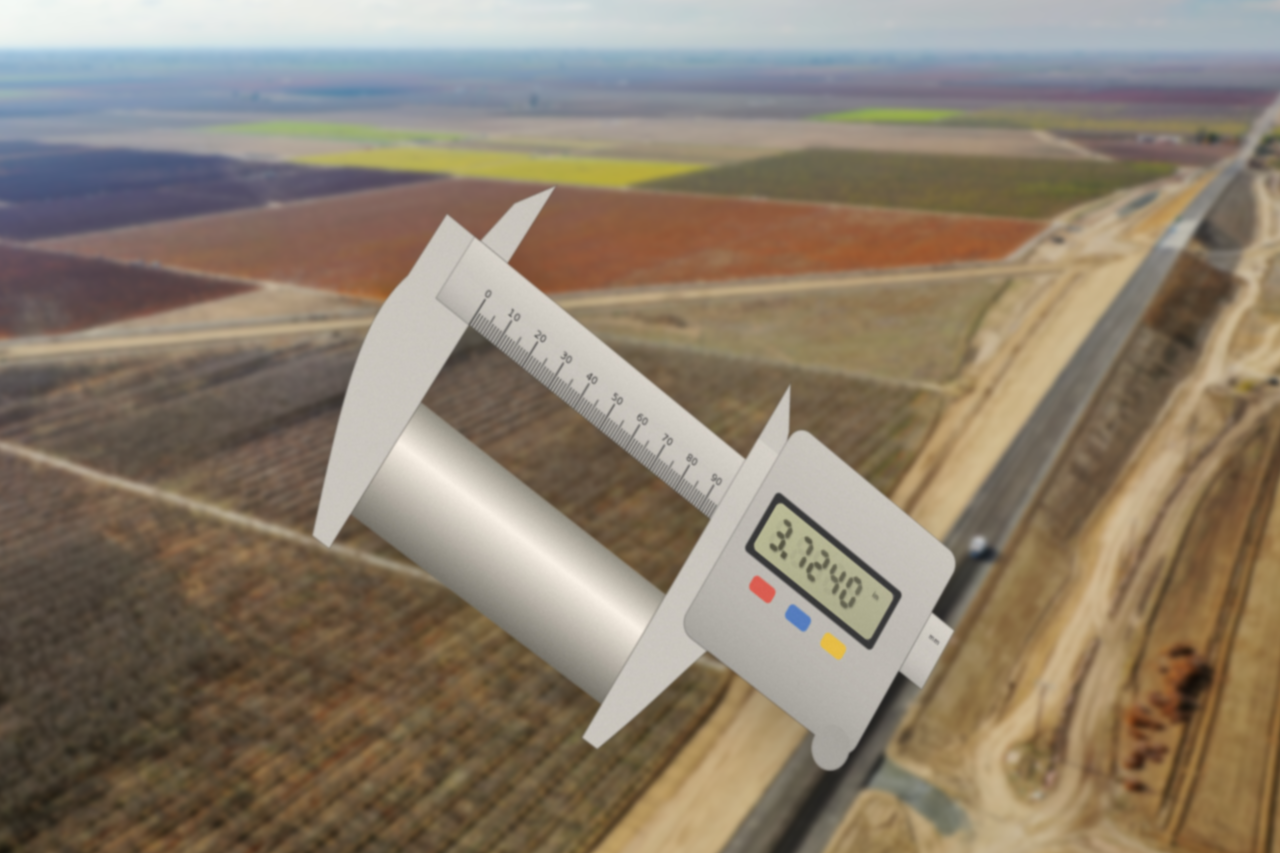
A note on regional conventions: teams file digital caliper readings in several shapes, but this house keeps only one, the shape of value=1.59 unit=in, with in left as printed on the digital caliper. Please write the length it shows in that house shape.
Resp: value=3.7240 unit=in
